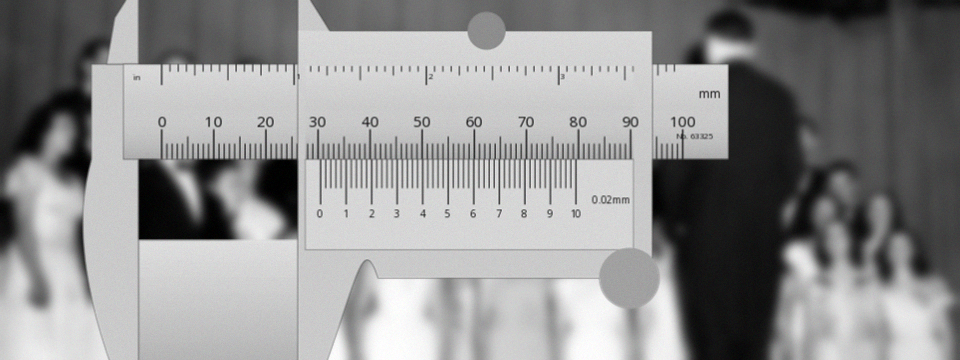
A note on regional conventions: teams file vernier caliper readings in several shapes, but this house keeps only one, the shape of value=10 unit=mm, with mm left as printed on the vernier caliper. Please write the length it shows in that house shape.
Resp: value=30.5 unit=mm
